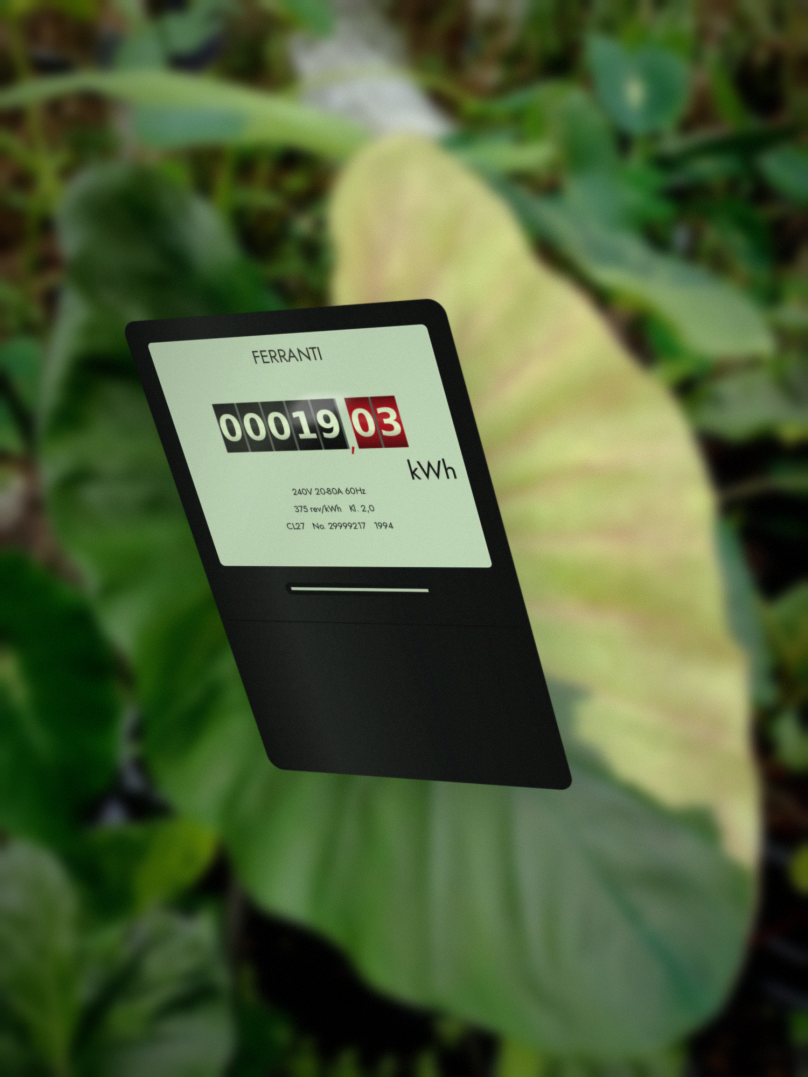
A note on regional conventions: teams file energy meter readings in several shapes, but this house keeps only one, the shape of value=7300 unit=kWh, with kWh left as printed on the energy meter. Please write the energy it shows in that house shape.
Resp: value=19.03 unit=kWh
